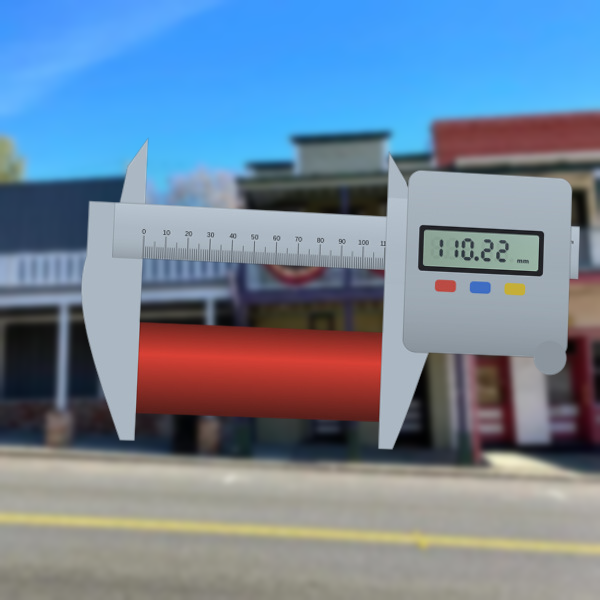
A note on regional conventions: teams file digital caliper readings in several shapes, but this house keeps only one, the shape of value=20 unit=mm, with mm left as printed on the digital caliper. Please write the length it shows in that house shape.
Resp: value=110.22 unit=mm
